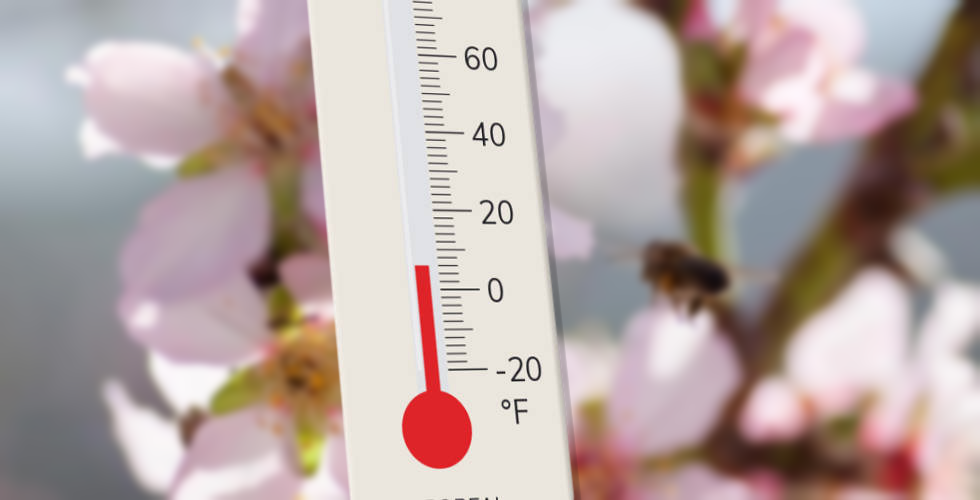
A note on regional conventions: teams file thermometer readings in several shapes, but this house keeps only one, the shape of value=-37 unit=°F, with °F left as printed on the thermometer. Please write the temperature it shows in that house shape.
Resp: value=6 unit=°F
